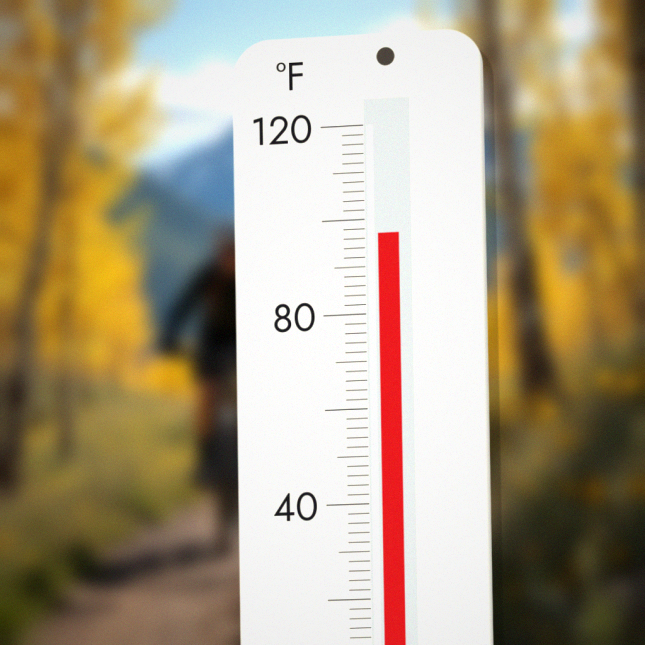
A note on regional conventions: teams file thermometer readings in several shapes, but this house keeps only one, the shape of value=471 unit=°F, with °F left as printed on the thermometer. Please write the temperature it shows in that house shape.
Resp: value=97 unit=°F
